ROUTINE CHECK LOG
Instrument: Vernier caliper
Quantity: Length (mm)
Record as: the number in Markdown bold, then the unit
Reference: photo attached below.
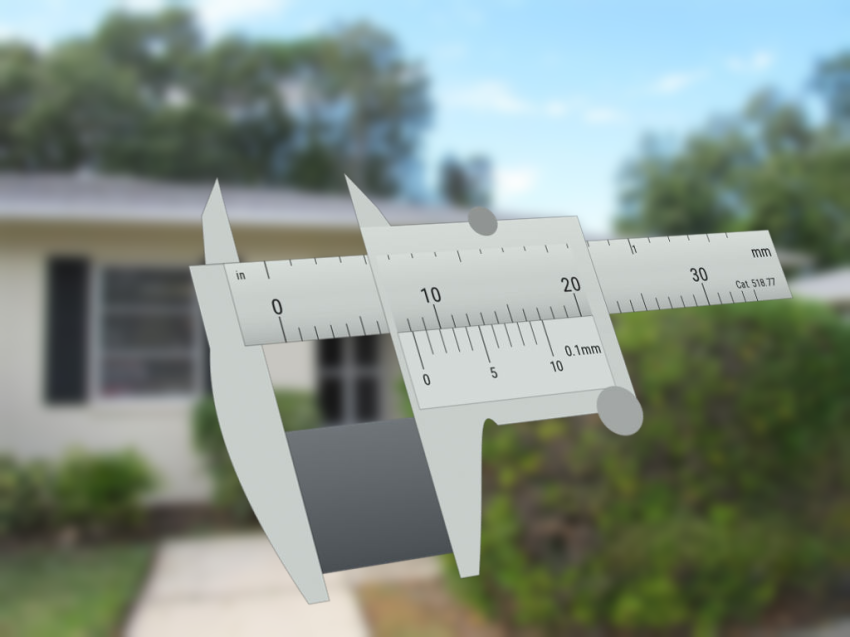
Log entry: **8.1** mm
